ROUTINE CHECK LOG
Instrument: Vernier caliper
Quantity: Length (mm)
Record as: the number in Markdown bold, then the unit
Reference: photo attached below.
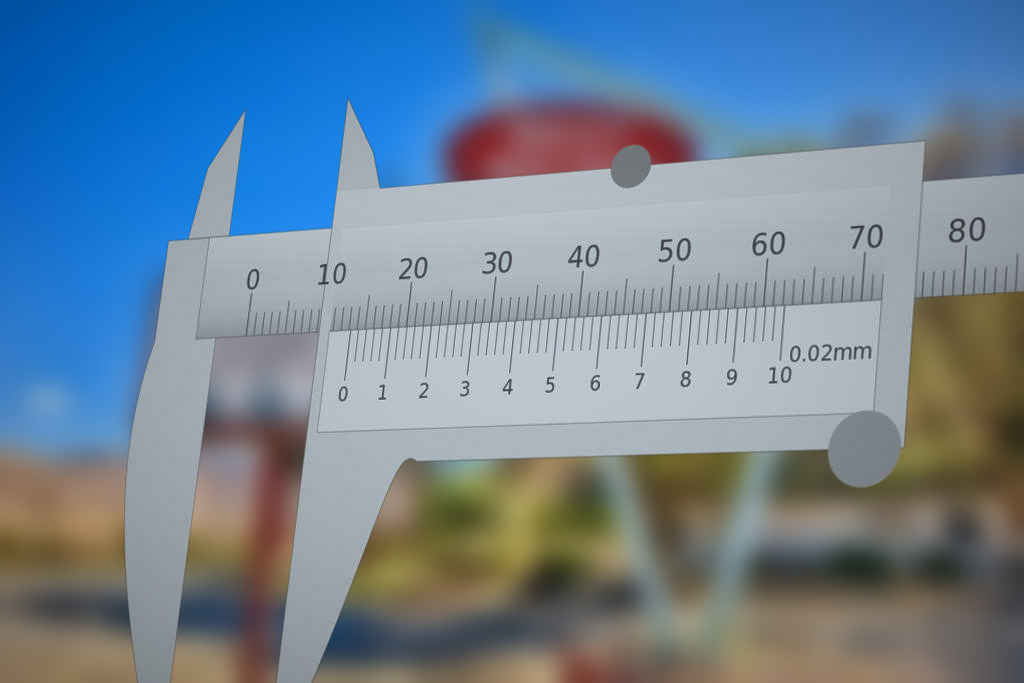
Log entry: **13.2** mm
